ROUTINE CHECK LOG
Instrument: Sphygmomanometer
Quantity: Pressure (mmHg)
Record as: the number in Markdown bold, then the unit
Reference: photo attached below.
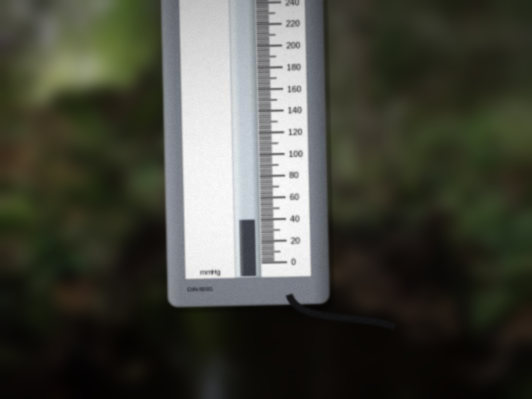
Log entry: **40** mmHg
